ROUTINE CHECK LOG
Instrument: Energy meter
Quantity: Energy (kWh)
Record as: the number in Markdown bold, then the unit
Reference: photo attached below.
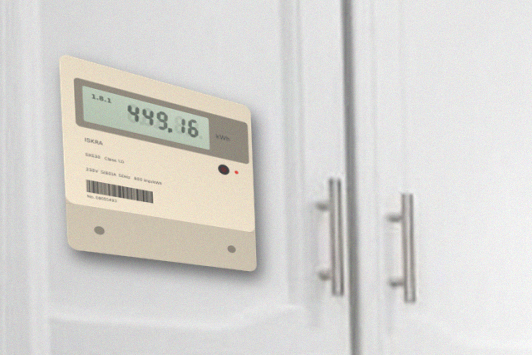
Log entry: **449.16** kWh
